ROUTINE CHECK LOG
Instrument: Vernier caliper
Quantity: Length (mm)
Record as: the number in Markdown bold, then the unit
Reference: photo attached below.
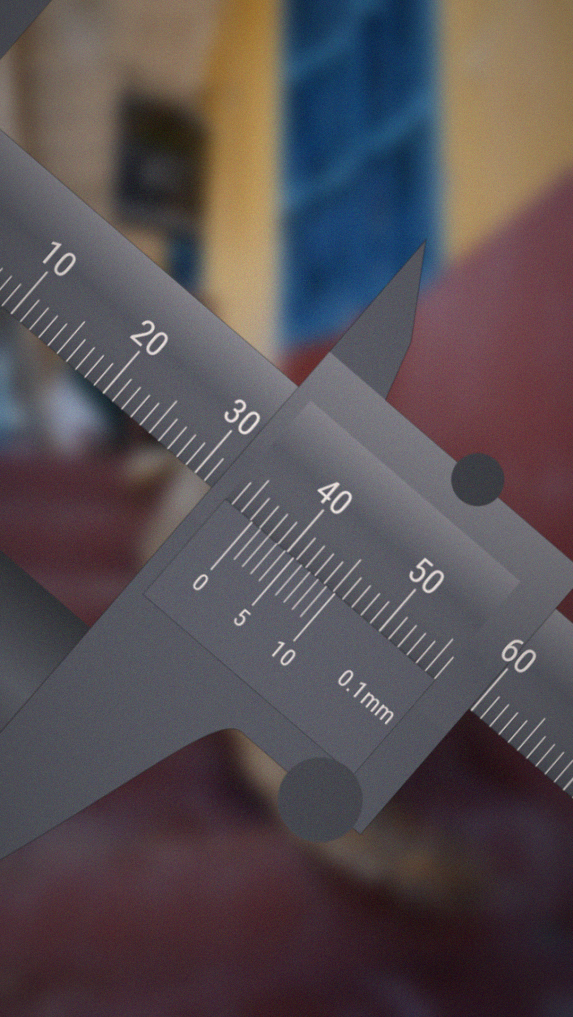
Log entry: **36.2** mm
